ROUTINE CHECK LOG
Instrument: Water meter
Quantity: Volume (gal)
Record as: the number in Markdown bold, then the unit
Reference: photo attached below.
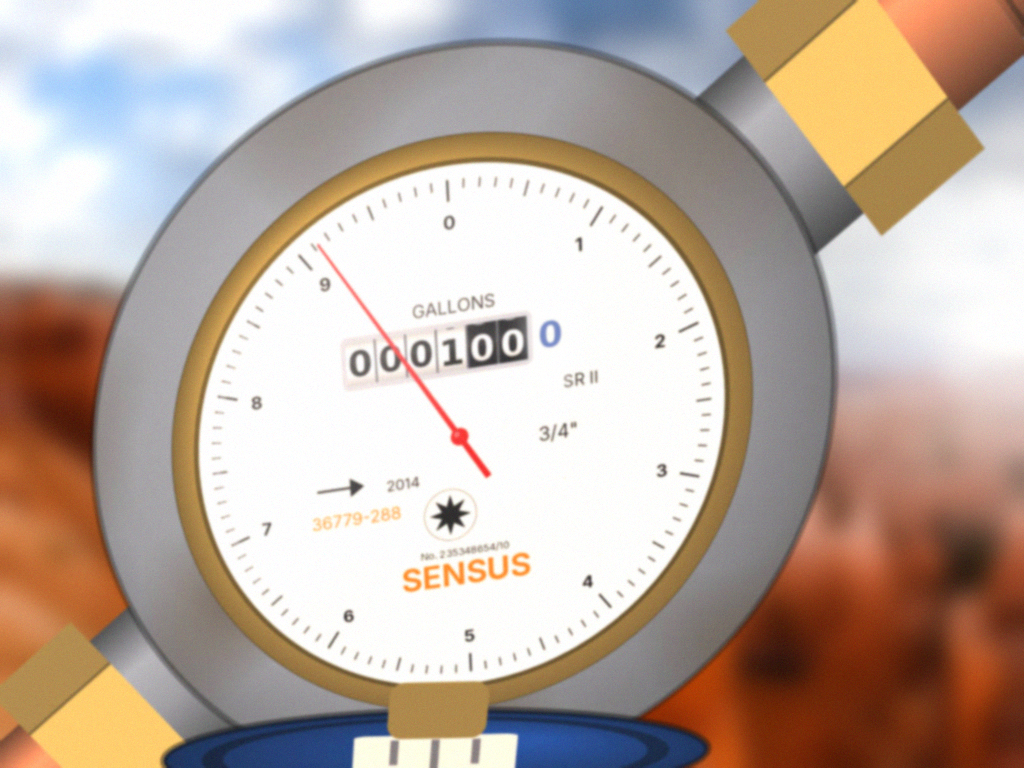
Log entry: **999.1** gal
